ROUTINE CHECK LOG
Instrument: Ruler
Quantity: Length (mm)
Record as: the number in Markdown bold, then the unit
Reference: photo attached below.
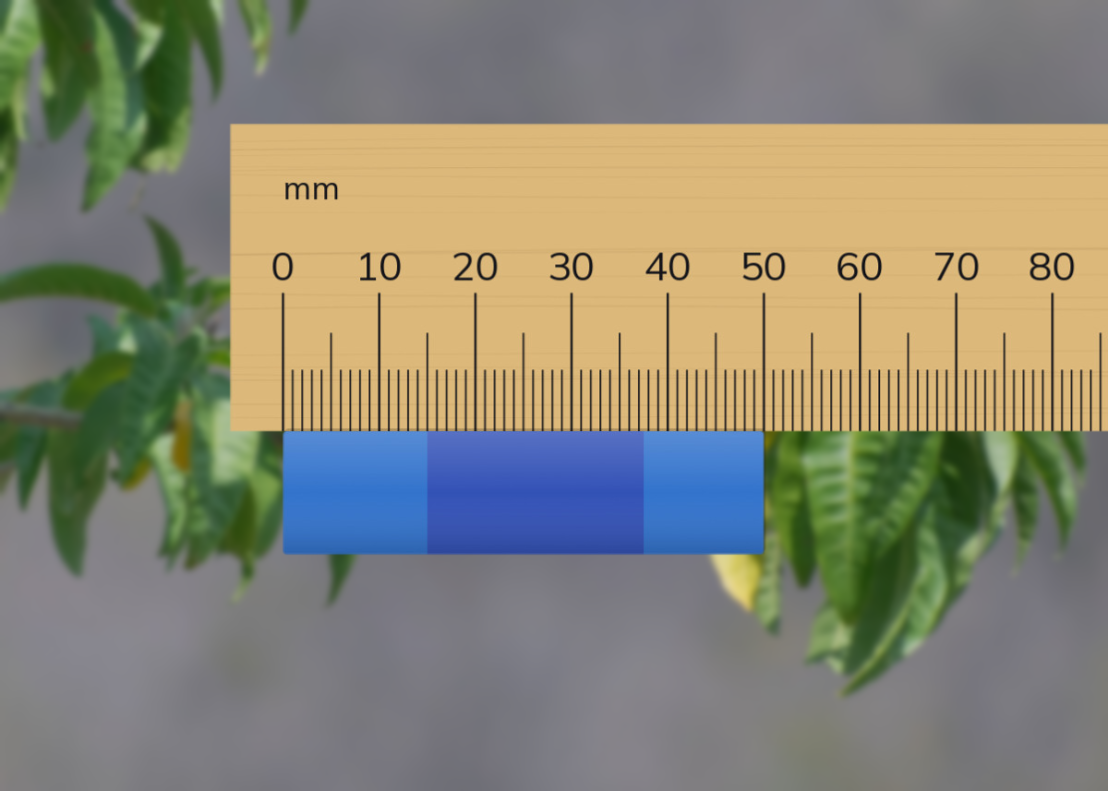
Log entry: **50** mm
